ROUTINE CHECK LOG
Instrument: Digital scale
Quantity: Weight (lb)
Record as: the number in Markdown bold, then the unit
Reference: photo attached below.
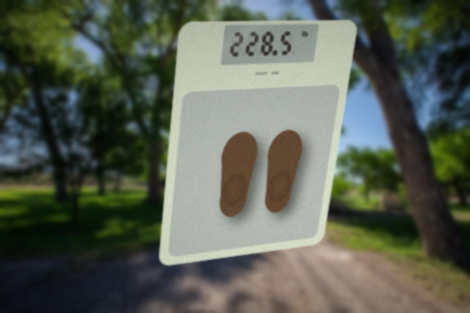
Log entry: **228.5** lb
